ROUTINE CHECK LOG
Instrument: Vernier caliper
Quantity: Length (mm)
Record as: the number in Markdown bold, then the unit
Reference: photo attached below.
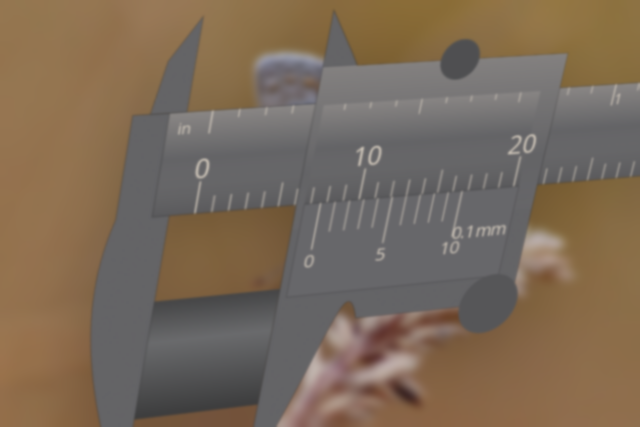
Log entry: **7.6** mm
